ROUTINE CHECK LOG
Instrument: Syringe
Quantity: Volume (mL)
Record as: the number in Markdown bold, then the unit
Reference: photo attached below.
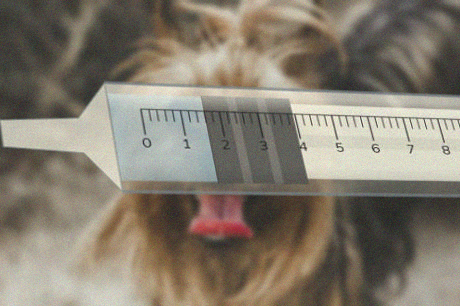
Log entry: **1.6** mL
